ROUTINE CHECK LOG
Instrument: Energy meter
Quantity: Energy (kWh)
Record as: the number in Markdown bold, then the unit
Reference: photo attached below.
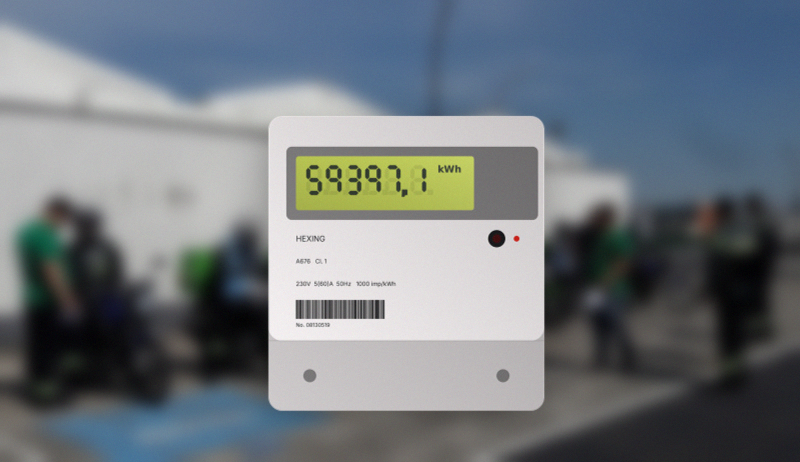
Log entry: **59397.1** kWh
